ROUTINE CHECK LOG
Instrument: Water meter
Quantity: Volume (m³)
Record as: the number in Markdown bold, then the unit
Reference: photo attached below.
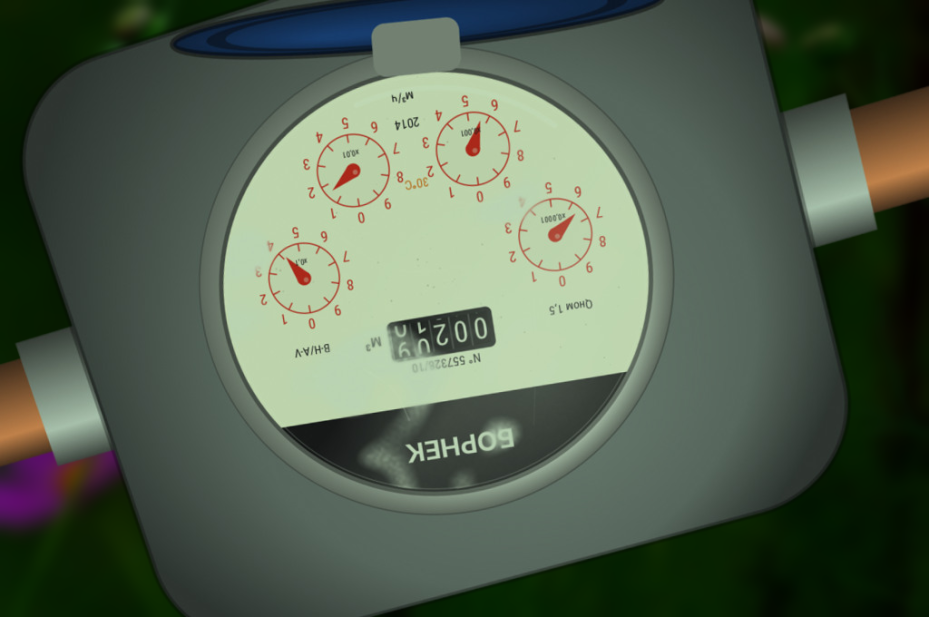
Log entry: **209.4156** m³
